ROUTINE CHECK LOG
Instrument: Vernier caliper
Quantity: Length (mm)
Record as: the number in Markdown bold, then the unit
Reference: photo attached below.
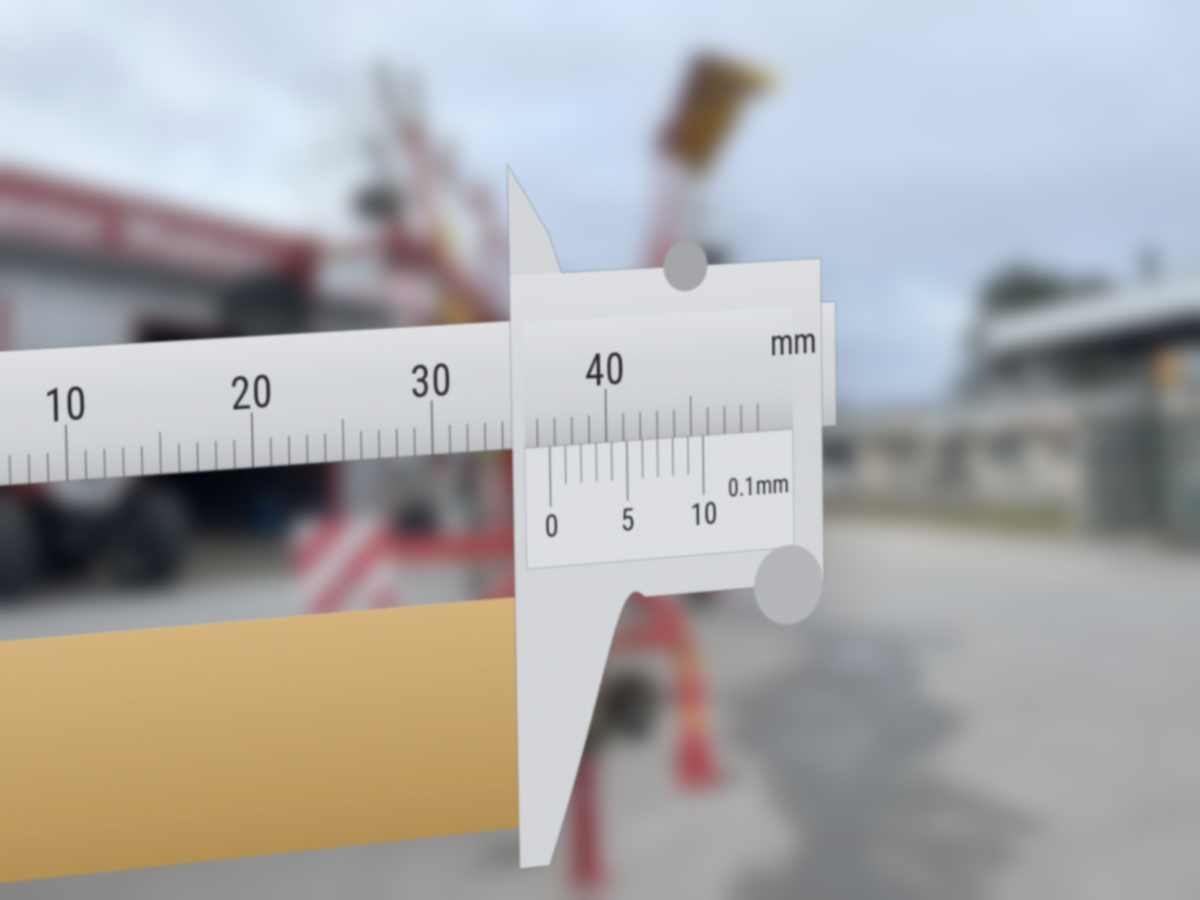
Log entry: **36.7** mm
